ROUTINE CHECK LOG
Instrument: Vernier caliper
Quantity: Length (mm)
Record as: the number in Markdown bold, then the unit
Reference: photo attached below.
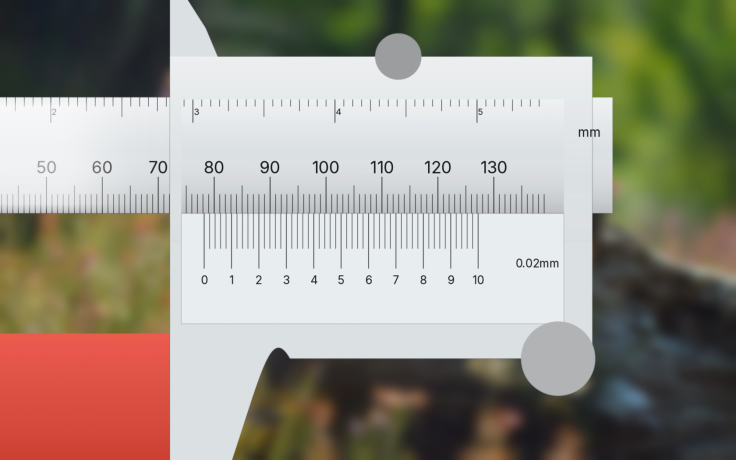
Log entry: **78.2** mm
